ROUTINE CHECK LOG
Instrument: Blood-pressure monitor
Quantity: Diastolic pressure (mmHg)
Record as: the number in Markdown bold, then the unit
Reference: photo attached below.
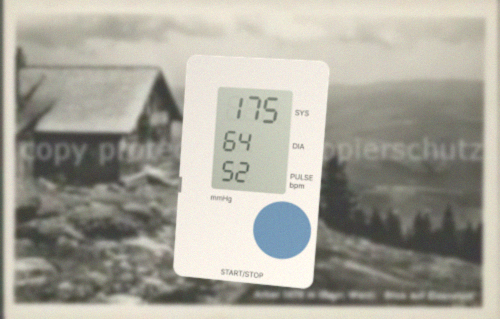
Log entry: **64** mmHg
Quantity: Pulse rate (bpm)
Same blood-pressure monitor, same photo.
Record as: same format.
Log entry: **52** bpm
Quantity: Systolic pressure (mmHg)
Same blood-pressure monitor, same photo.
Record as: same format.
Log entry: **175** mmHg
